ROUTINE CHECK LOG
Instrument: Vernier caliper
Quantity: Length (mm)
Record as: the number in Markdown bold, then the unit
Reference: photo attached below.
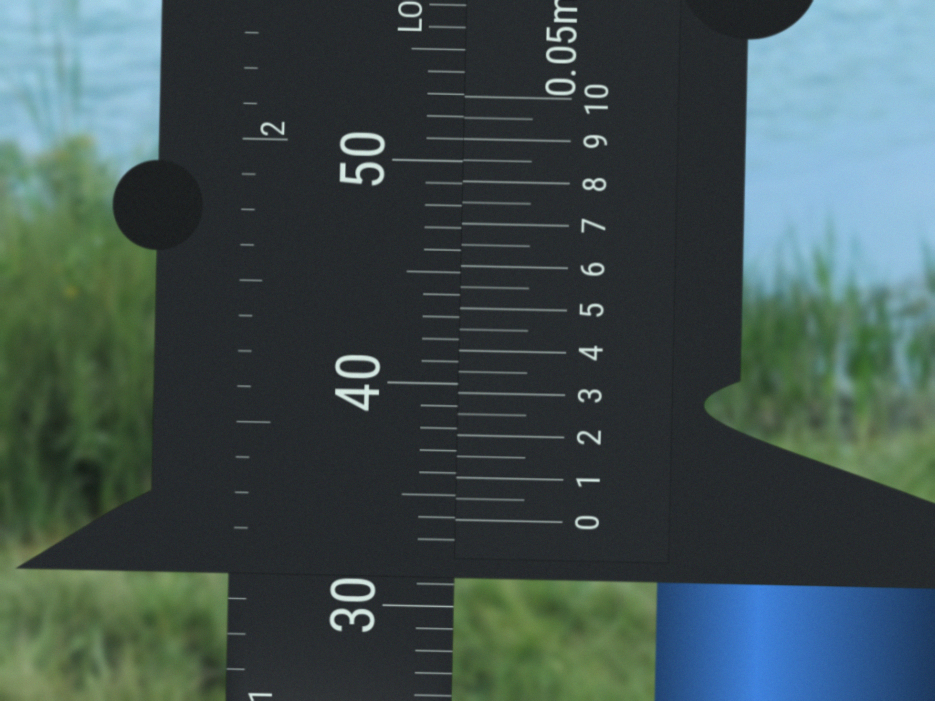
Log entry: **33.9** mm
